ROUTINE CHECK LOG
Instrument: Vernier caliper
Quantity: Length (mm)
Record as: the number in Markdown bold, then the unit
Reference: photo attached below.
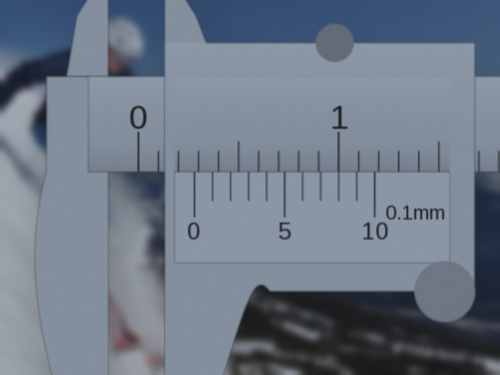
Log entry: **2.8** mm
